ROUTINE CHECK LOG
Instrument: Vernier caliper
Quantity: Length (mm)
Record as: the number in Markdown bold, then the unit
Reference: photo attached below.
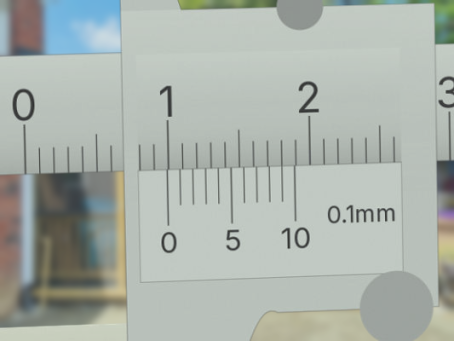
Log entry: **9.9** mm
